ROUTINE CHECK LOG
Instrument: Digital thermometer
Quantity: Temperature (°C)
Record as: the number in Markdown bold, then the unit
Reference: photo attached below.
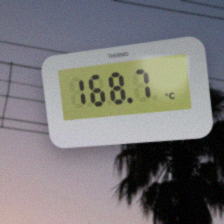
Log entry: **168.7** °C
